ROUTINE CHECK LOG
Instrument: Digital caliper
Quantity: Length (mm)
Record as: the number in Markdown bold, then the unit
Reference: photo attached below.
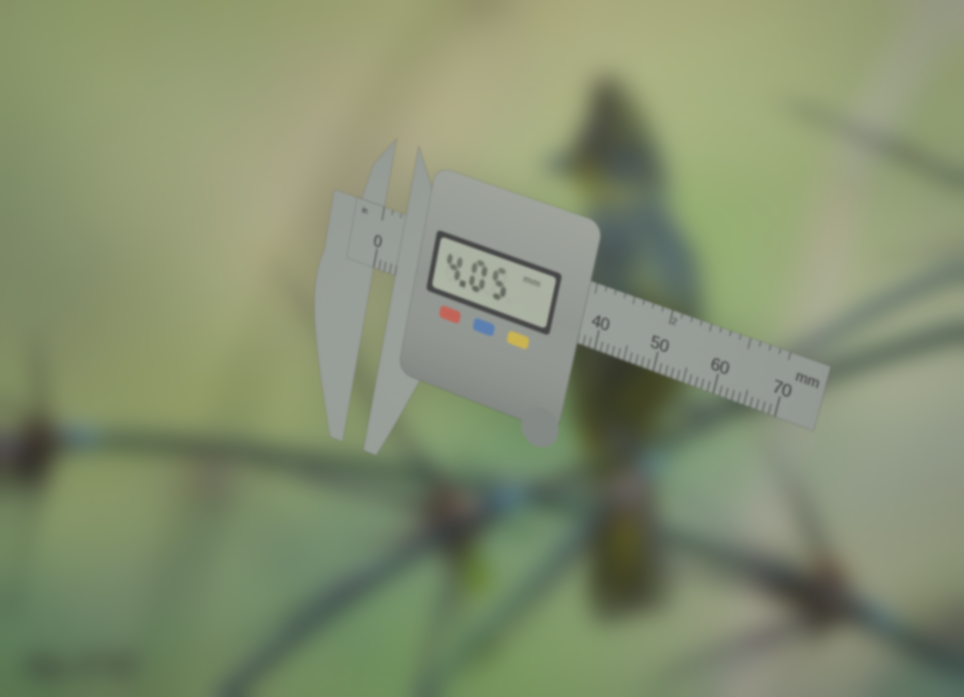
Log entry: **4.05** mm
